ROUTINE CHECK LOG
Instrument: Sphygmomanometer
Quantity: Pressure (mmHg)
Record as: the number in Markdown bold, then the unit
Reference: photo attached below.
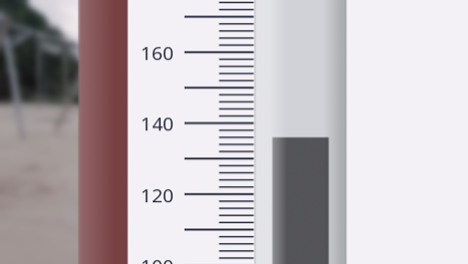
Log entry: **136** mmHg
